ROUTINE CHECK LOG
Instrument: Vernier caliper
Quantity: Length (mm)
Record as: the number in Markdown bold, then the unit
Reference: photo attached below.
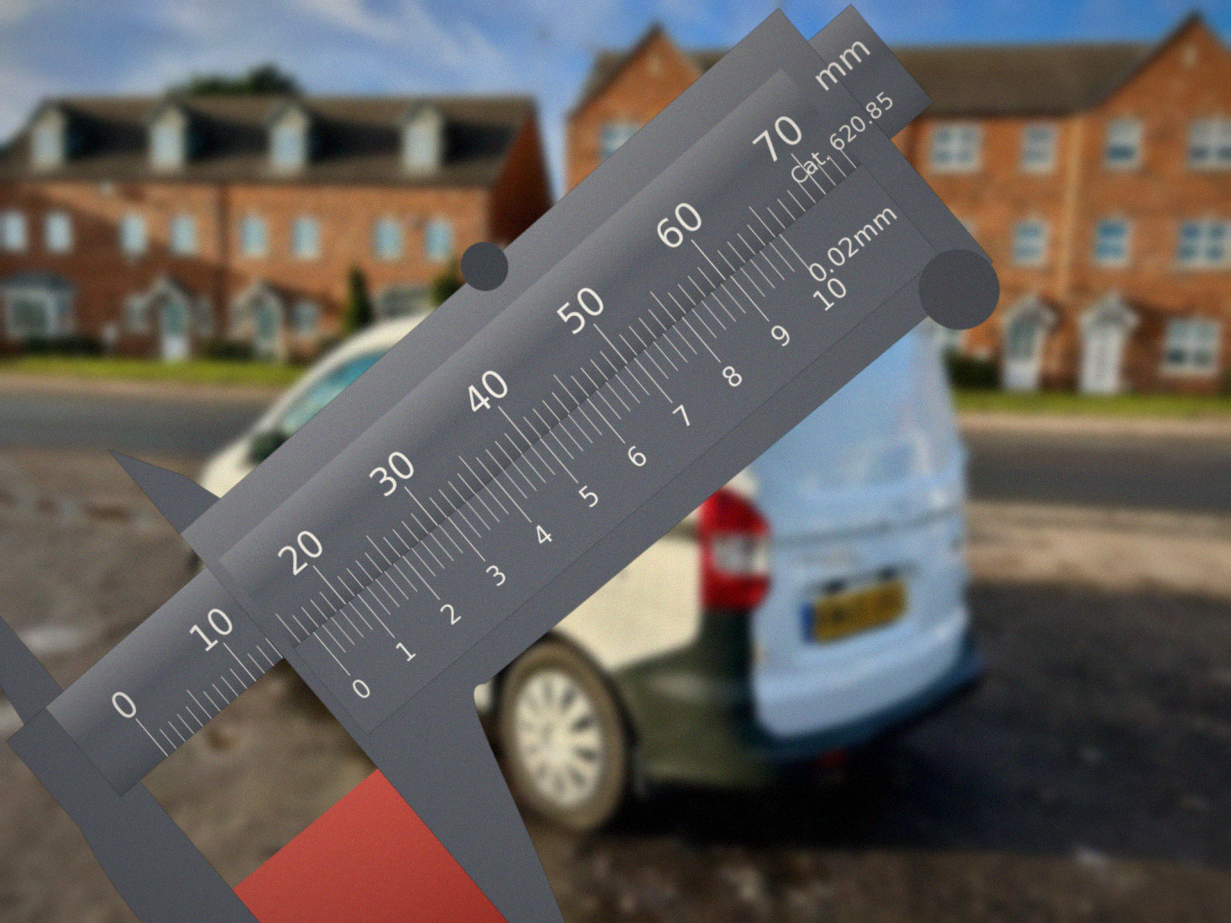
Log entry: **16.4** mm
